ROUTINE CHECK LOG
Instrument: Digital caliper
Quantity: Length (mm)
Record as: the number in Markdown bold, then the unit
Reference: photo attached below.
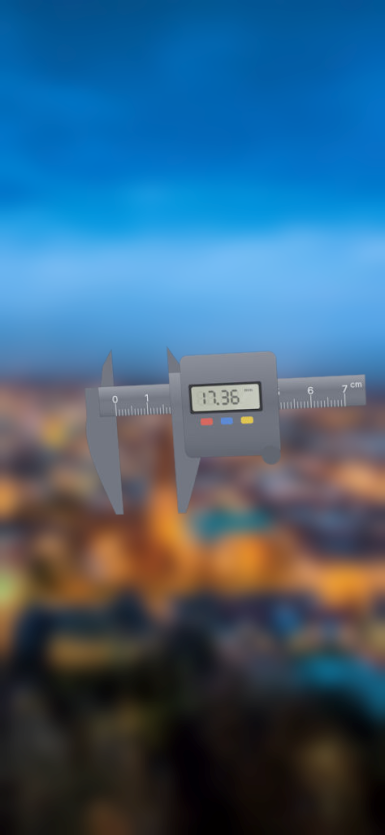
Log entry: **17.36** mm
